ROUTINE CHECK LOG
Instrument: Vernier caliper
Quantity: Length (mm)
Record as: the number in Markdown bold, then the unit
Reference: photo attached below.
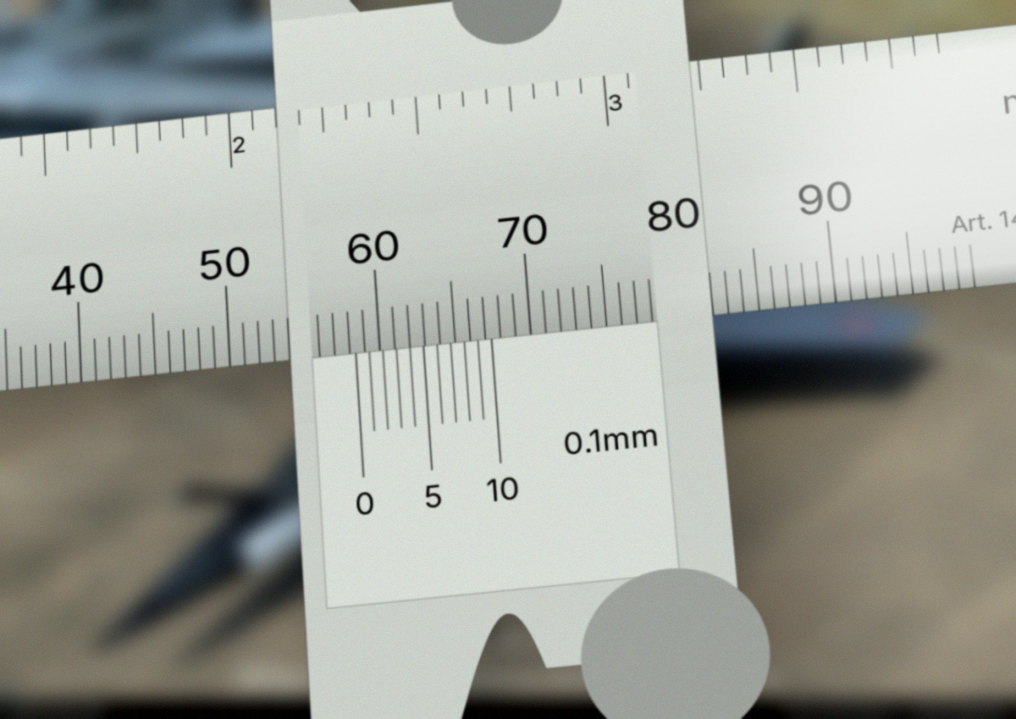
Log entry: **58.4** mm
